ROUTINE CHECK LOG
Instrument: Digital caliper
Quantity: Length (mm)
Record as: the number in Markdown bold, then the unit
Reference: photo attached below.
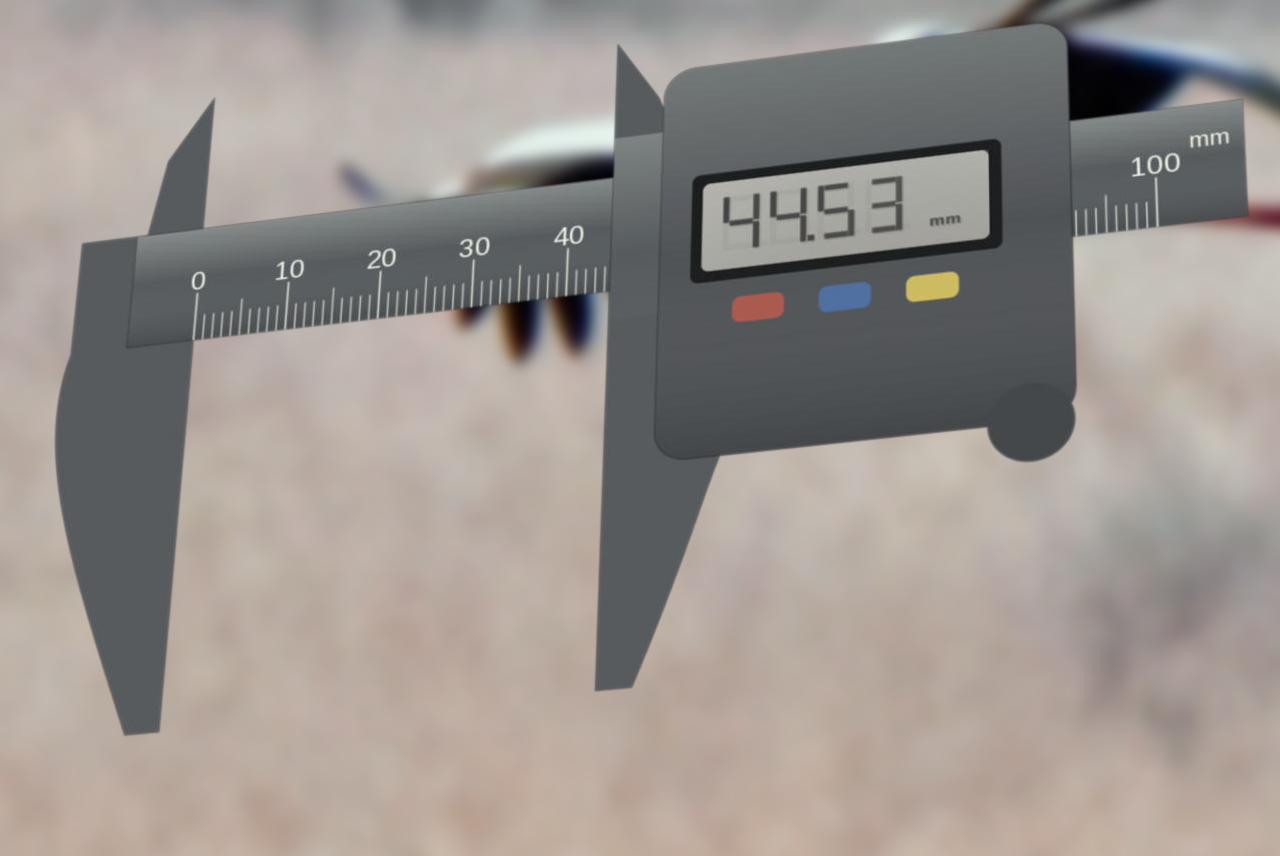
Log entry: **44.53** mm
